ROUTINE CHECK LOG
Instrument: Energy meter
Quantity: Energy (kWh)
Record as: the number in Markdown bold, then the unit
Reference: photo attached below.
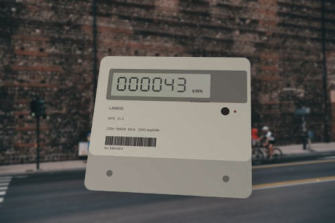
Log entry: **43** kWh
